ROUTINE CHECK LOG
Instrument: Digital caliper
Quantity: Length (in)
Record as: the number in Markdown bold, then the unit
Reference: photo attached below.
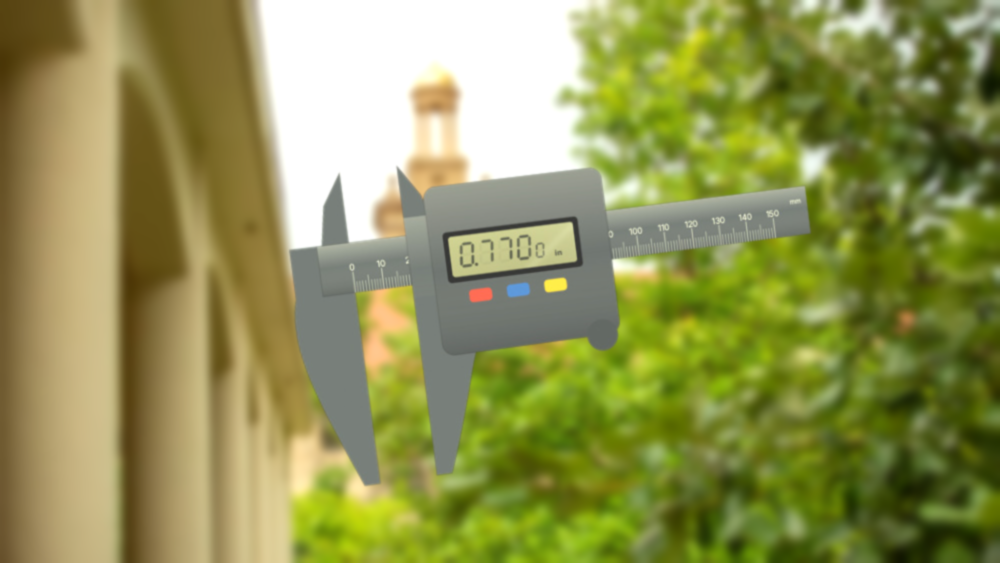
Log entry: **0.7700** in
